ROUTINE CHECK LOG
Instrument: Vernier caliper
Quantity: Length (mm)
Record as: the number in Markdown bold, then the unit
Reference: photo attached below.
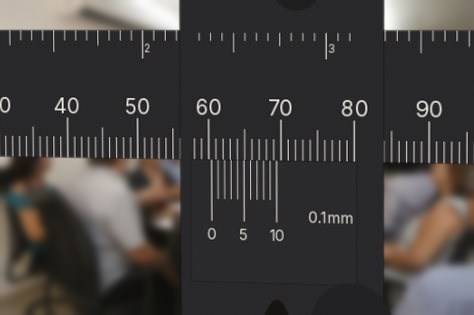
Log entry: **60.4** mm
